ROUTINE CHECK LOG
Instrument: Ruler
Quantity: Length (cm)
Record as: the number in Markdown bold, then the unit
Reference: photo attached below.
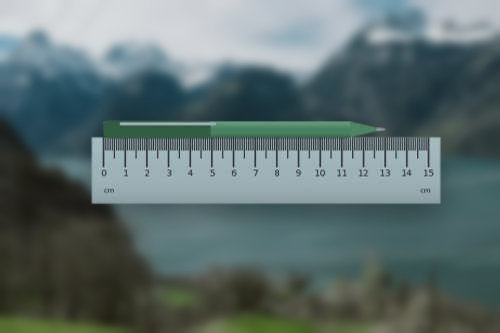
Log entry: **13** cm
